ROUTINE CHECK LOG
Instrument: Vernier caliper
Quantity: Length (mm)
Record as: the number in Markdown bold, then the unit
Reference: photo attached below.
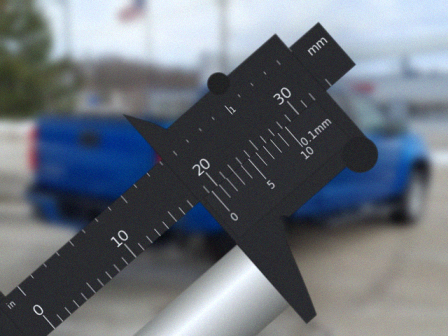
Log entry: **19.3** mm
